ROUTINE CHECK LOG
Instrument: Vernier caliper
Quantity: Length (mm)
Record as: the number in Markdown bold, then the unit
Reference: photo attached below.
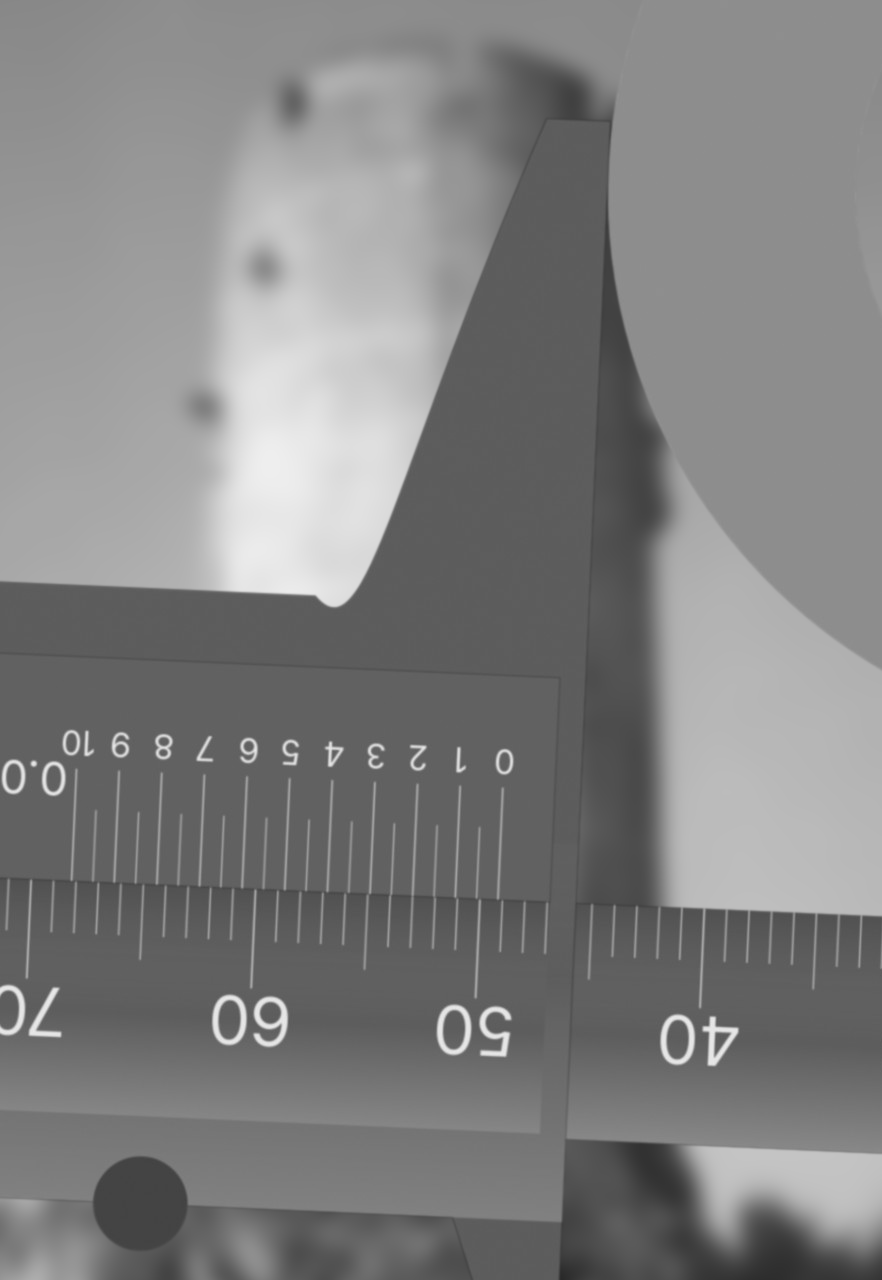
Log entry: **49.2** mm
